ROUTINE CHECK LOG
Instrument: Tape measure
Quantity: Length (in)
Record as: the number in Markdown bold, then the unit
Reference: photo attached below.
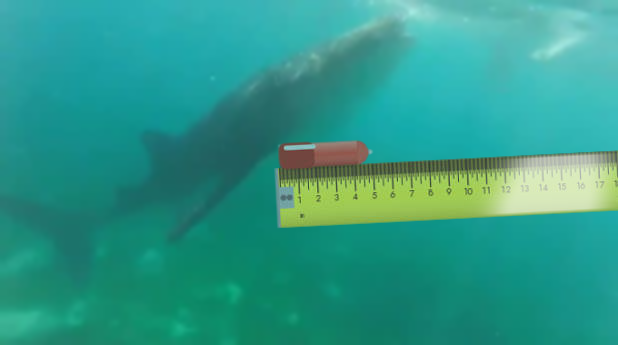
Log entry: **5** in
